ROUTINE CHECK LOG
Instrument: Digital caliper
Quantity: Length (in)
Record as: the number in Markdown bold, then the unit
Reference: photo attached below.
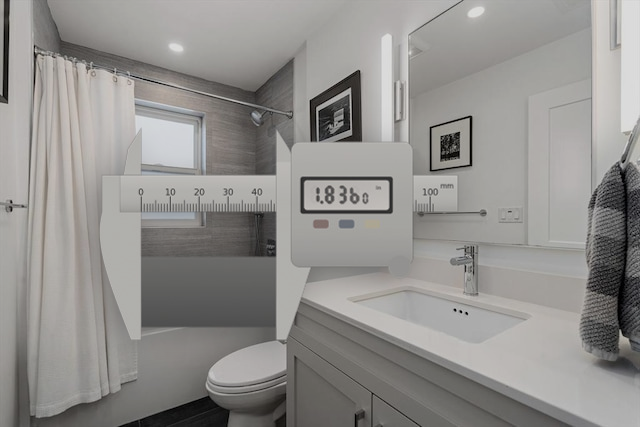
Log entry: **1.8360** in
